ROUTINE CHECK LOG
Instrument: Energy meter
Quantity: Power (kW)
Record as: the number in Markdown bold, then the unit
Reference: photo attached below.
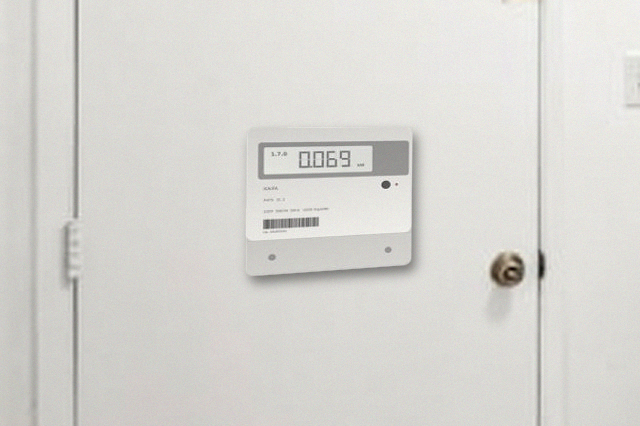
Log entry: **0.069** kW
